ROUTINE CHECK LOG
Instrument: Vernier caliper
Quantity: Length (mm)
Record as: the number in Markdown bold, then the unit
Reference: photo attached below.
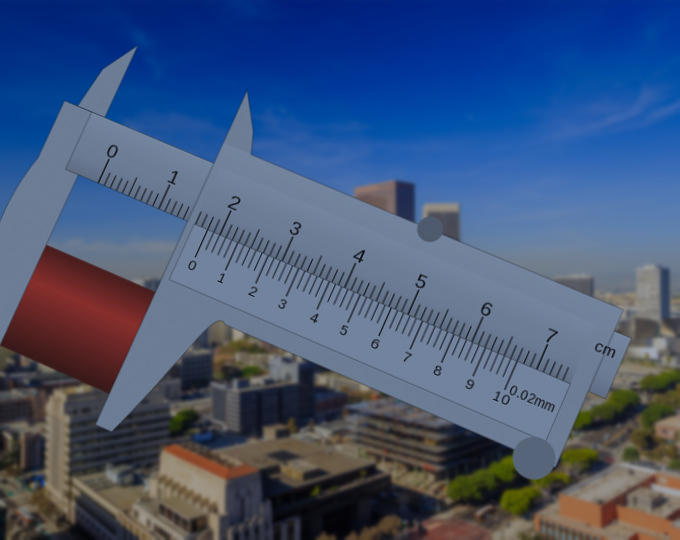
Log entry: **18.0** mm
